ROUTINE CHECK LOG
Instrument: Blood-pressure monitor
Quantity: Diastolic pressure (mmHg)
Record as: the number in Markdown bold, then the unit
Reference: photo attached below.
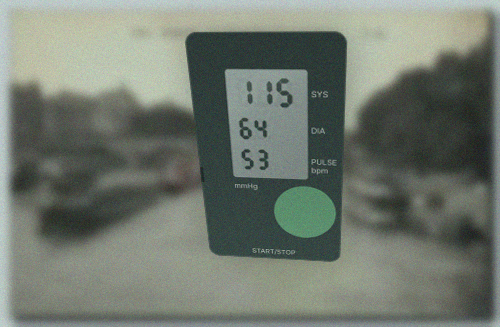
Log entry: **64** mmHg
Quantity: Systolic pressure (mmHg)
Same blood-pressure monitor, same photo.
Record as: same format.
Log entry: **115** mmHg
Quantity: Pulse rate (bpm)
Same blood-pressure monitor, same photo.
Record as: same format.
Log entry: **53** bpm
